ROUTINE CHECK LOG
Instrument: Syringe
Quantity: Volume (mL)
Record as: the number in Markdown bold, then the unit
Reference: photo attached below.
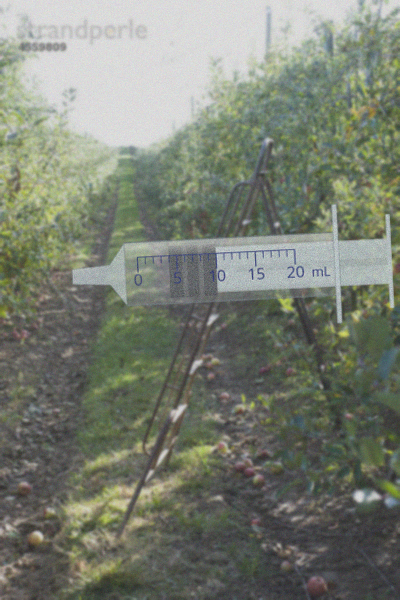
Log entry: **4** mL
